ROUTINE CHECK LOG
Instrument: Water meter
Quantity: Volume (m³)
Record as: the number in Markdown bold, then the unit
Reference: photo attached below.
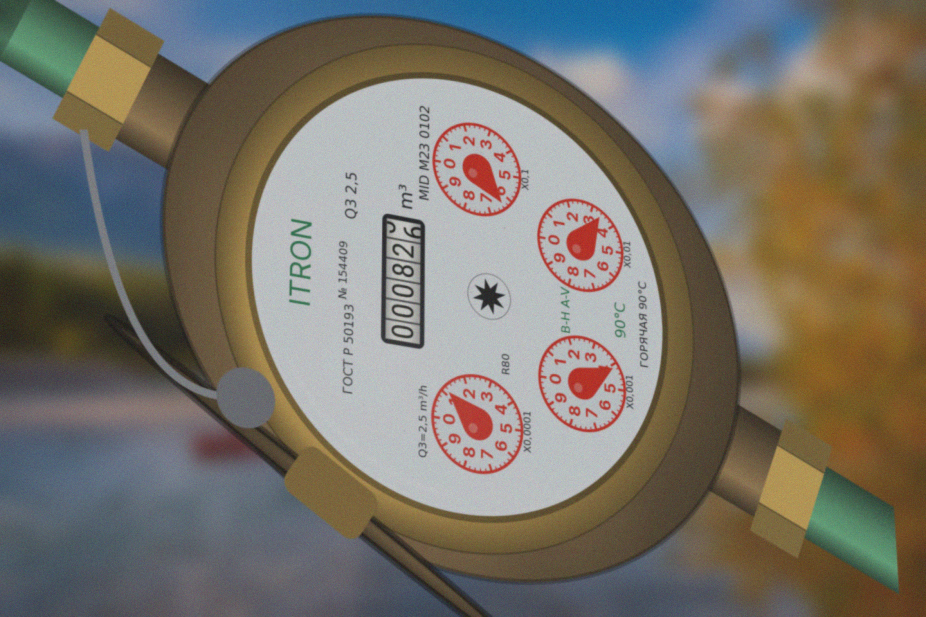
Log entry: **825.6341** m³
